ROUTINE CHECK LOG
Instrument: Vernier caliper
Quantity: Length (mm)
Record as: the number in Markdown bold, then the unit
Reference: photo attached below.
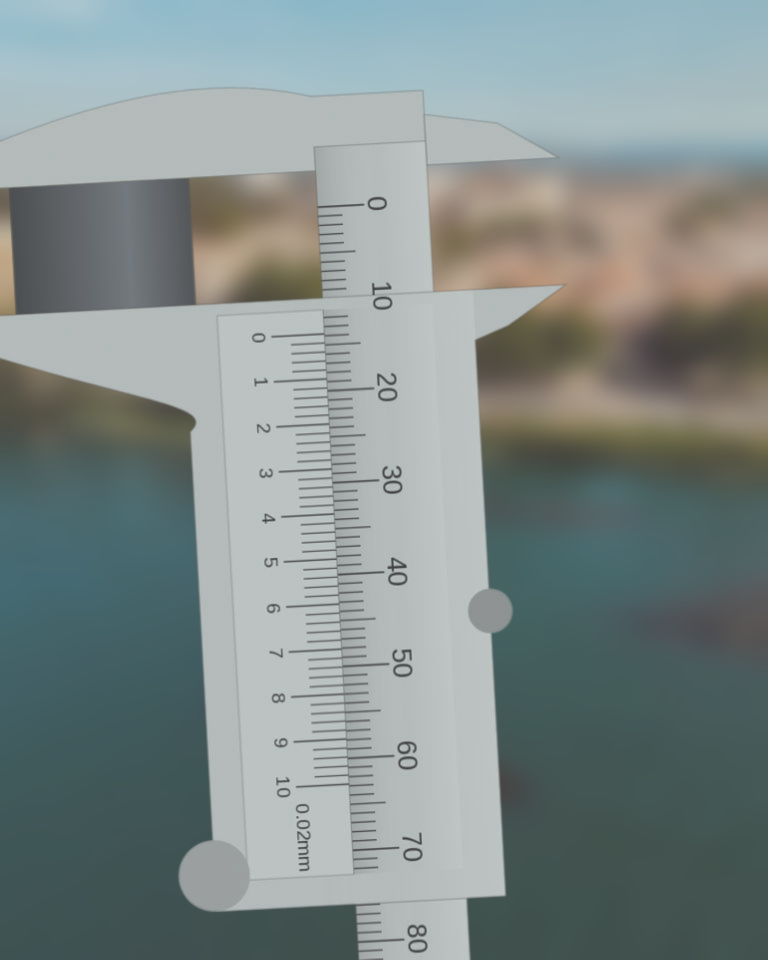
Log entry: **13.8** mm
